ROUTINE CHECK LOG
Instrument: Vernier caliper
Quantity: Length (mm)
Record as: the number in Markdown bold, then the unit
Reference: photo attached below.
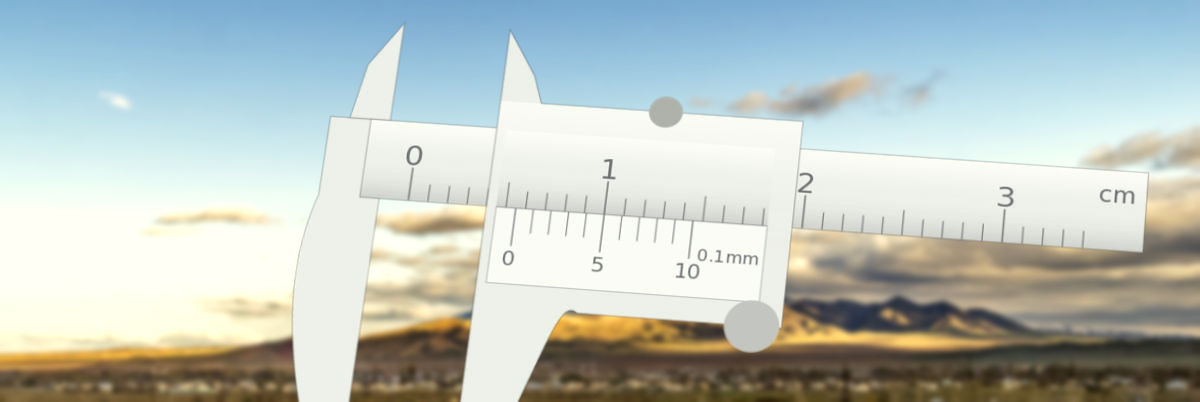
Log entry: **5.5** mm
